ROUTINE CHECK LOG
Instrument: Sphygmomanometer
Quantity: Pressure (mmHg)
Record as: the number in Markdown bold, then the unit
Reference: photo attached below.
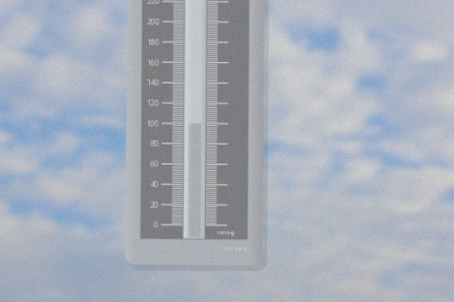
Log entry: **100** mmHg
